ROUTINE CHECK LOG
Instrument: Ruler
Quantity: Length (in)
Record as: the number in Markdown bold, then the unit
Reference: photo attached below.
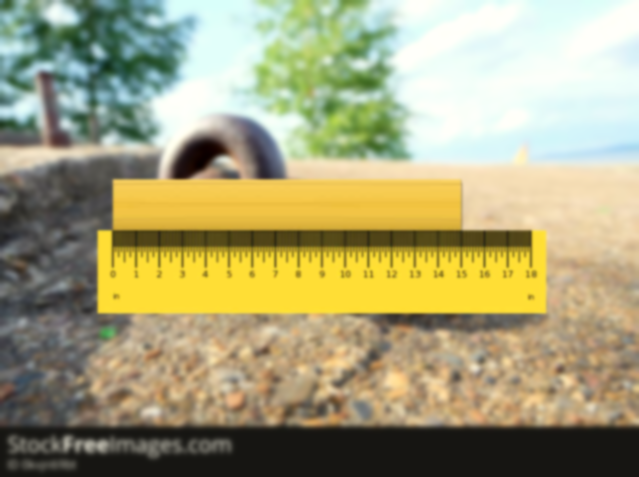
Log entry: **15** in
